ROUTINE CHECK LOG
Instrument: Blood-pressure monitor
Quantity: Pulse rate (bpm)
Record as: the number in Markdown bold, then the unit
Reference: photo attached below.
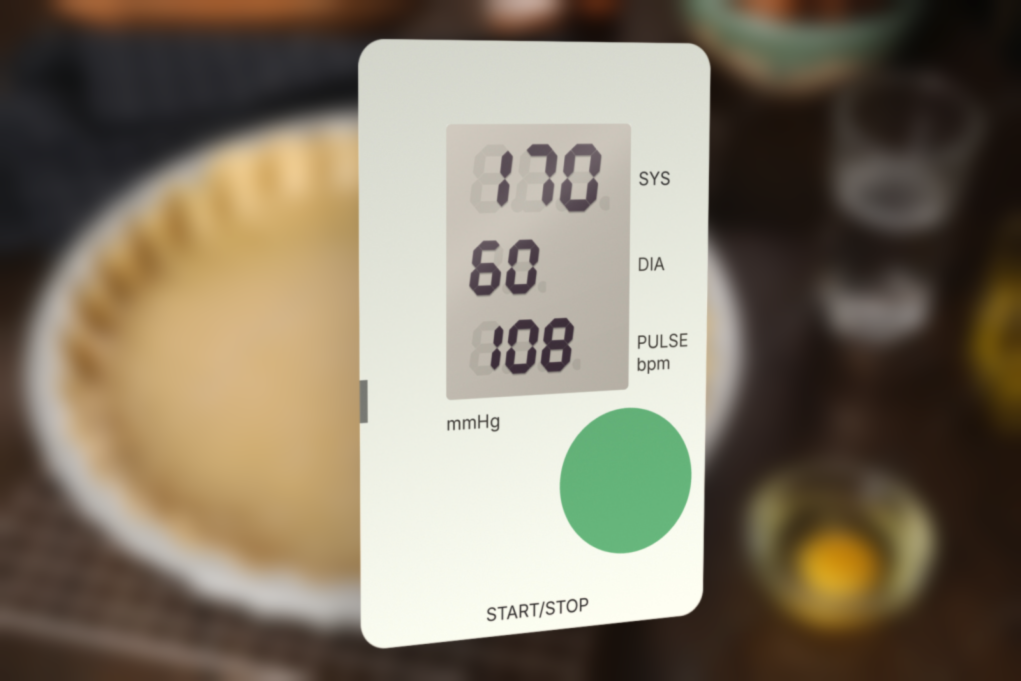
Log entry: **108** bpm
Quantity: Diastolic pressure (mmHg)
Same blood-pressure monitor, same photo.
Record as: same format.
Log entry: **60** mmHg
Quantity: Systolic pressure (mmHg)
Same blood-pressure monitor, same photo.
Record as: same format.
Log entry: **170** mmHg
